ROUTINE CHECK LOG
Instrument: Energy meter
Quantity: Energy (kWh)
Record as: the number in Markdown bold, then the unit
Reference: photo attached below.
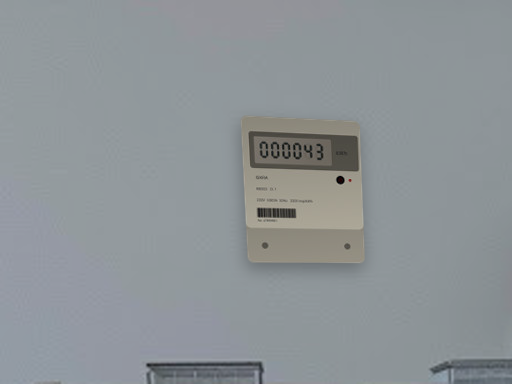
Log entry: **43** kWh
